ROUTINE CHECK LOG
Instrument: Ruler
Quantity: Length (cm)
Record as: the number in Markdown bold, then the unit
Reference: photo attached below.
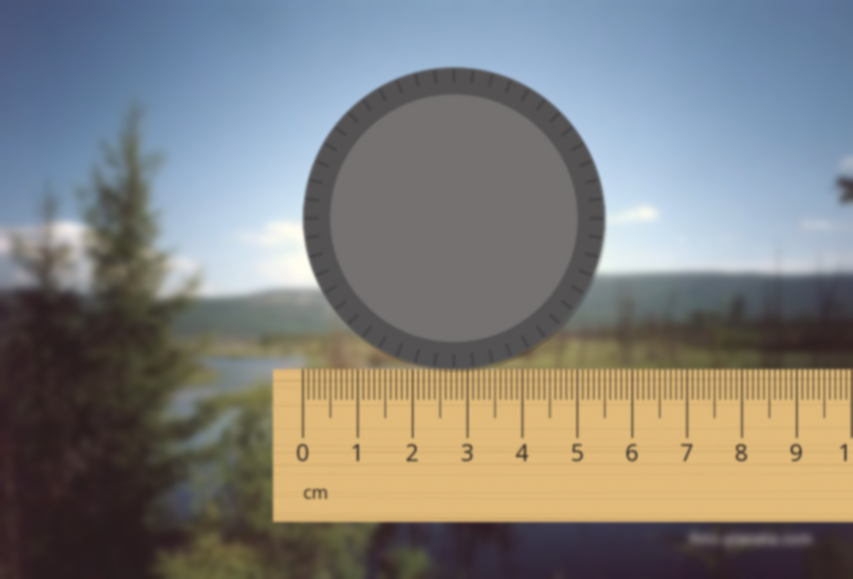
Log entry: **5.5** cm
